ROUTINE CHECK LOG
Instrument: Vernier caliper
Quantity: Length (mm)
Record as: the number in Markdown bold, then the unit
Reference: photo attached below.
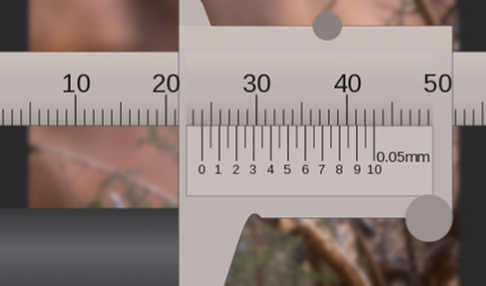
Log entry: **24.0** mm
